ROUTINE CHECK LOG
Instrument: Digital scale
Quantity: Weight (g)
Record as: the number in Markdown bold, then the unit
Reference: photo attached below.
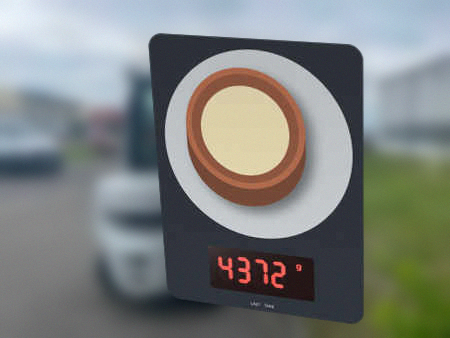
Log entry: **4372** g
